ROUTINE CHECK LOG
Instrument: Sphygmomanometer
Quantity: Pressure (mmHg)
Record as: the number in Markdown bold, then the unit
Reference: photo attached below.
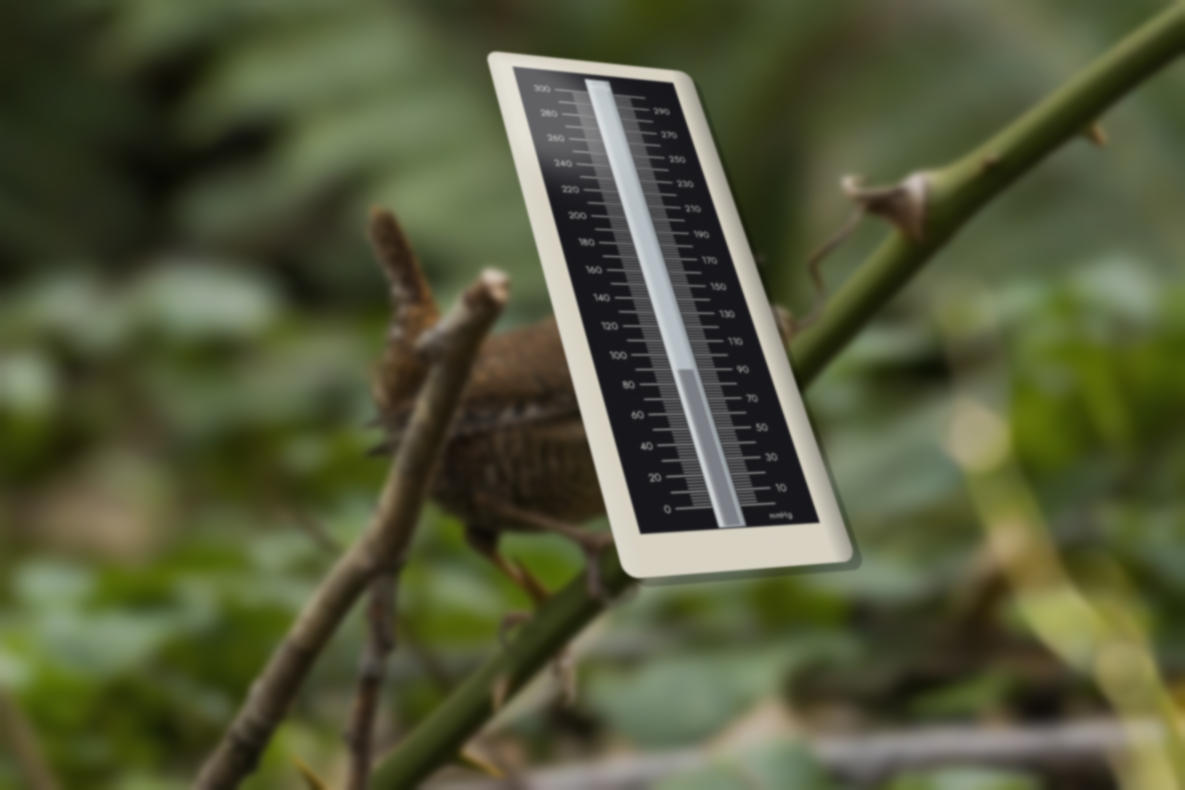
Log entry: **90** mmHg
